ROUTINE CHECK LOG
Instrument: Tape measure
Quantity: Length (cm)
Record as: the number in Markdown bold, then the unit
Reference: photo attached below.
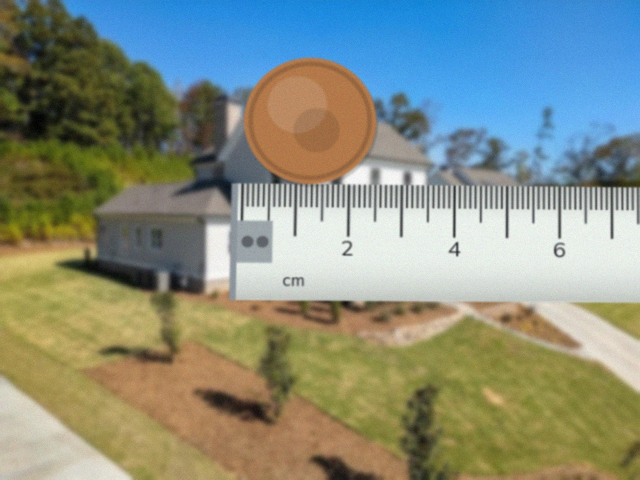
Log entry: **2.5** cm
